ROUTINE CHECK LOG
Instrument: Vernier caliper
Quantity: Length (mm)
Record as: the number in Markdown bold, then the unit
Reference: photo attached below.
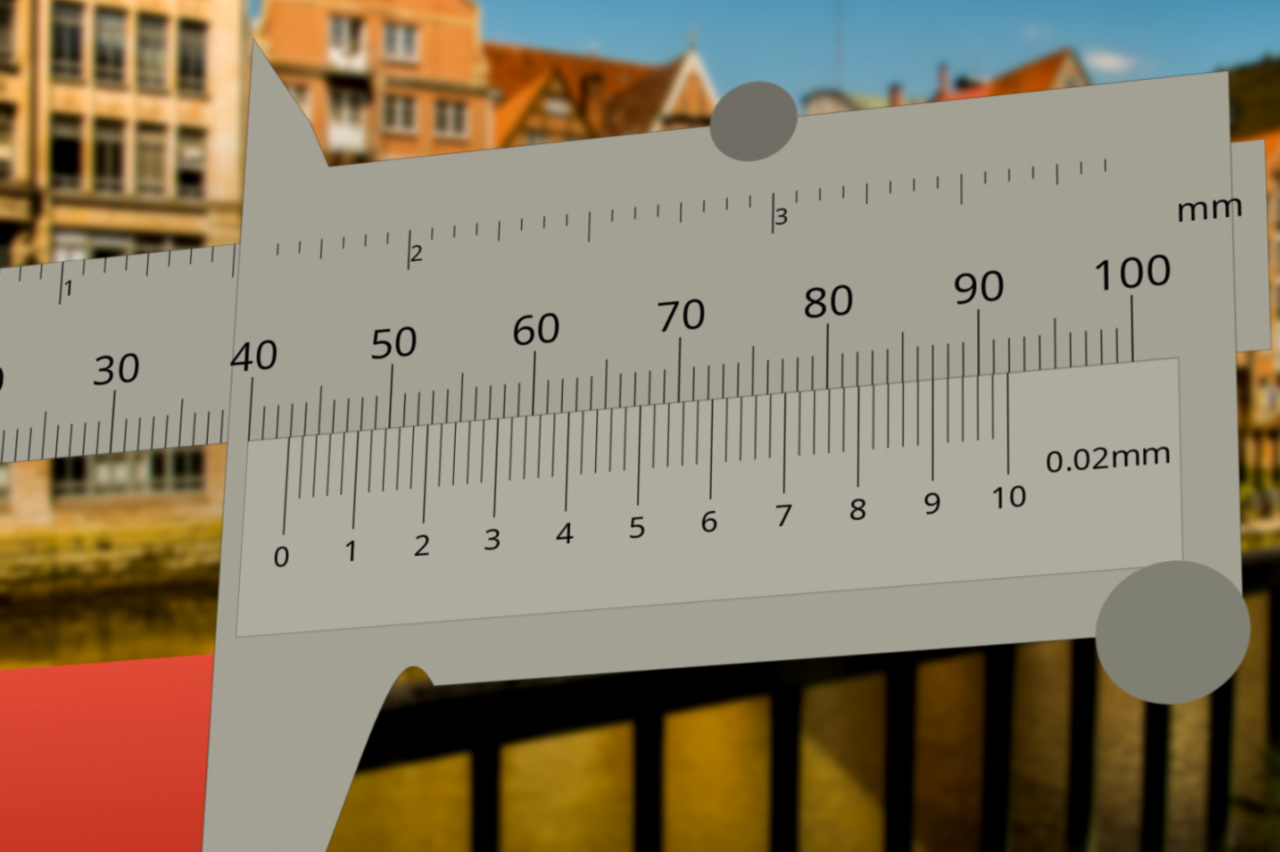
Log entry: **42.9** mm
